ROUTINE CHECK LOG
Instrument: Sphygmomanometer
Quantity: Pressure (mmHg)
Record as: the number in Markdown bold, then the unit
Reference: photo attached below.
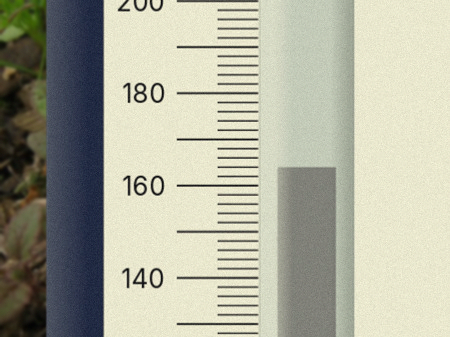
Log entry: **164** mmHg
